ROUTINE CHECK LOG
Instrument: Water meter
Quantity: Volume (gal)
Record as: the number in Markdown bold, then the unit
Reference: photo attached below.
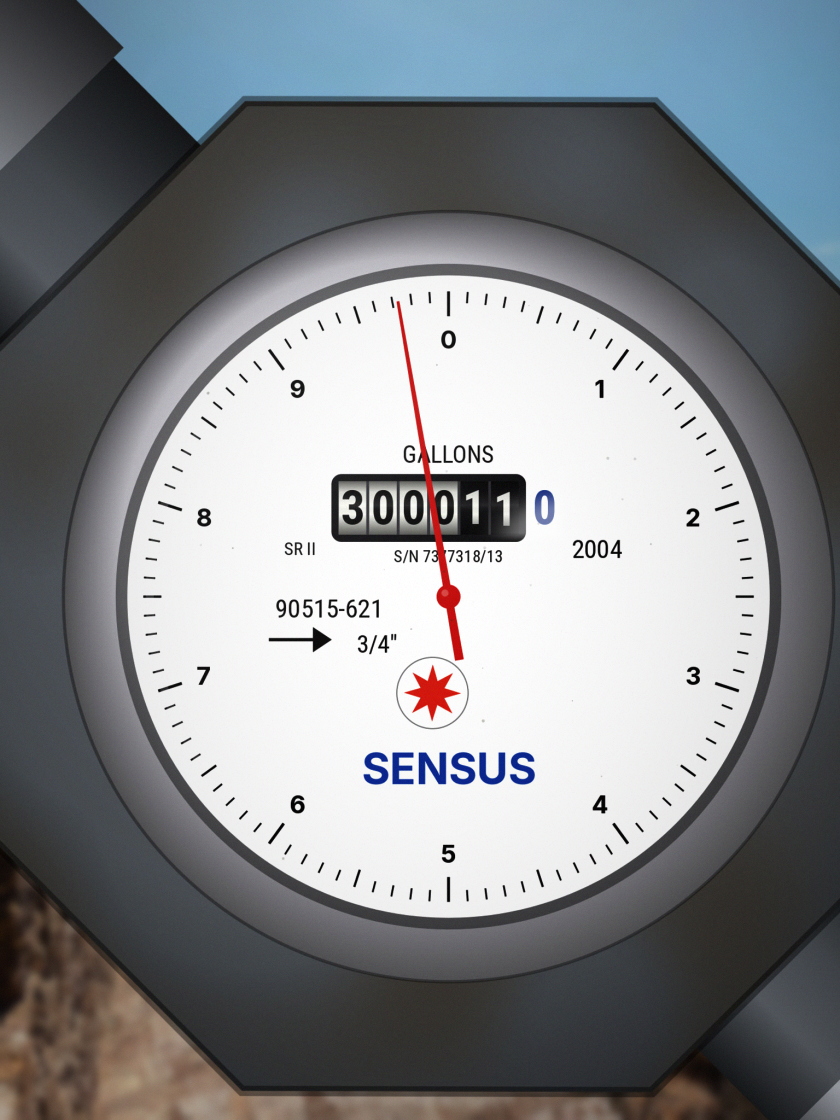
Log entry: **3000109.7** gal
